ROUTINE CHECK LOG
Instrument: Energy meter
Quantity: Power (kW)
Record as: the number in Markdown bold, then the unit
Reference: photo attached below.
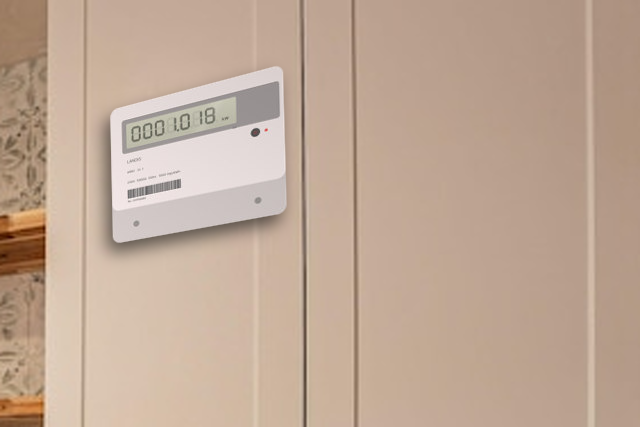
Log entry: **1.018** kW
